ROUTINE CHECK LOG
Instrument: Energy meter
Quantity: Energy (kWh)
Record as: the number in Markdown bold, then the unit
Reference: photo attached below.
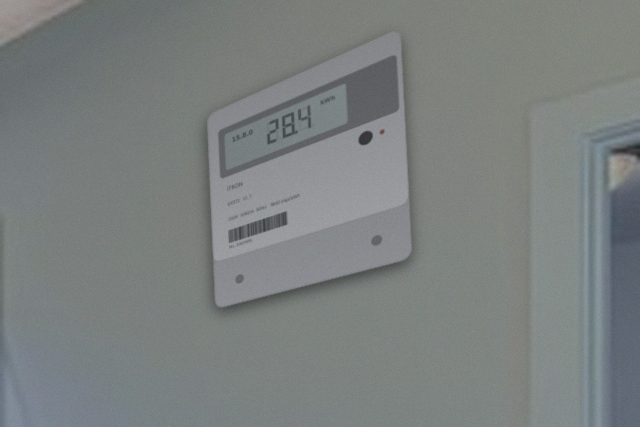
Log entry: **28.4** kWh
